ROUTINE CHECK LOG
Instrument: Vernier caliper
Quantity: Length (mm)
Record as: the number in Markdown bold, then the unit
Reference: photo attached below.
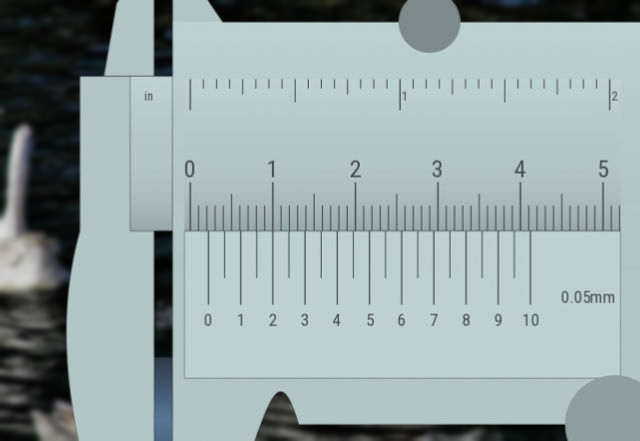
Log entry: **2.2** mm
